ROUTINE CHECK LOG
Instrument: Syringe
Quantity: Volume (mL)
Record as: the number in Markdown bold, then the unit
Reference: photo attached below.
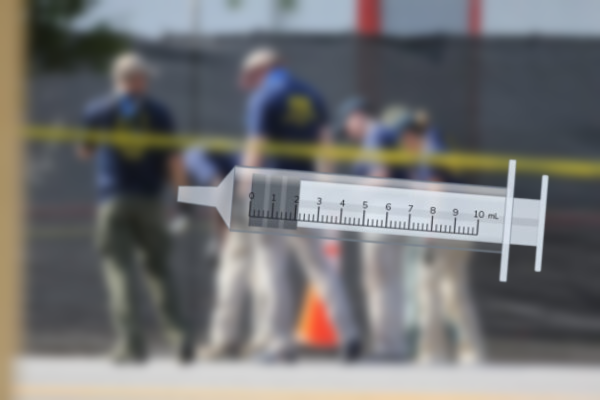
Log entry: **0** mL
